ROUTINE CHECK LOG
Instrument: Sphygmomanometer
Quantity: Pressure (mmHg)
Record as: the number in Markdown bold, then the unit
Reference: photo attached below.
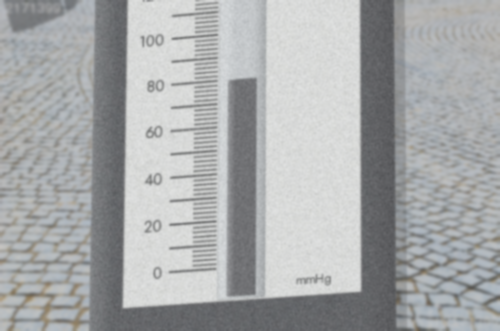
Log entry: **80** mmHg
